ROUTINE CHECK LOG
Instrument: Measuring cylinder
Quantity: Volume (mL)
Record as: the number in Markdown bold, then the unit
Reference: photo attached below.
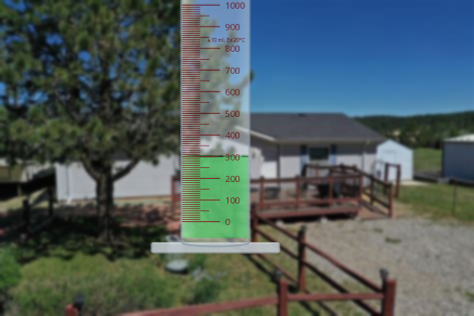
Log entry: **300** mL
